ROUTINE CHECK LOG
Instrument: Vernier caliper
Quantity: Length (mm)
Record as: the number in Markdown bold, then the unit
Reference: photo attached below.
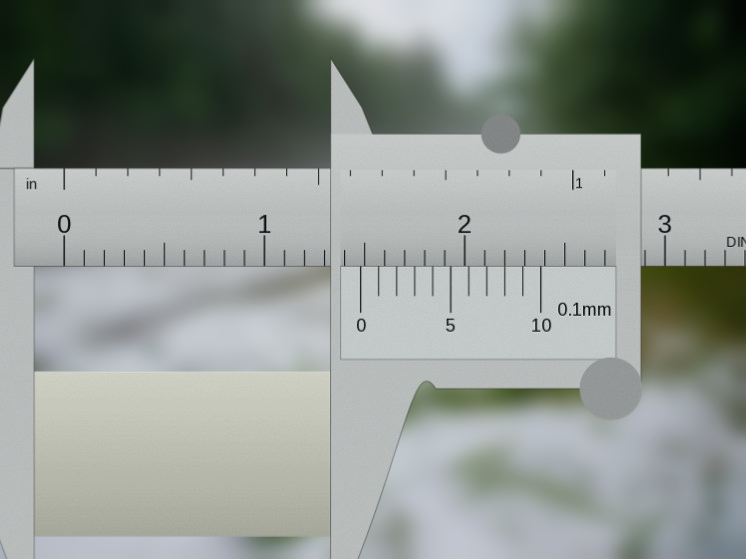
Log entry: **14.8** mm
